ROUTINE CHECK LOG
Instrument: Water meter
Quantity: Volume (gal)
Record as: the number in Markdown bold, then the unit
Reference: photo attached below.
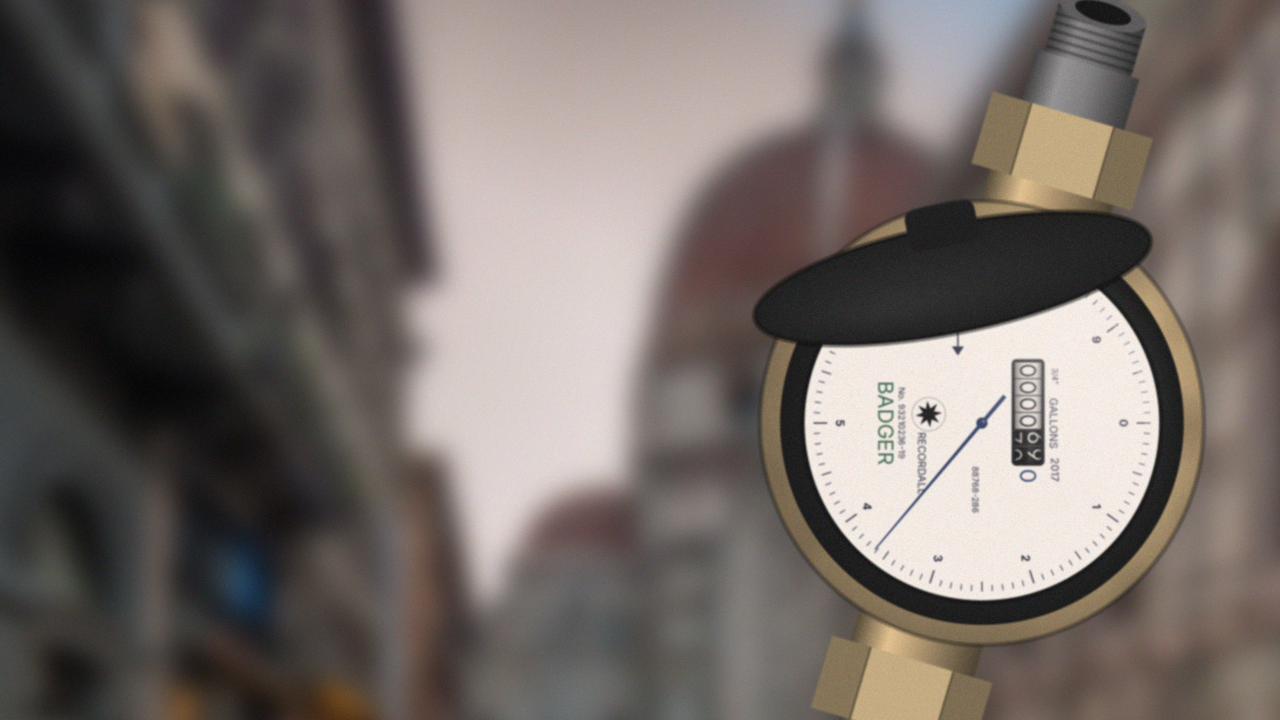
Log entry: **693.6** gal
